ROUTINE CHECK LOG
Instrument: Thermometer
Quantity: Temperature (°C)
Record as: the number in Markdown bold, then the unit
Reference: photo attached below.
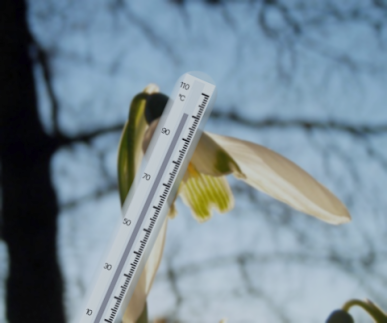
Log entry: **100** °C
